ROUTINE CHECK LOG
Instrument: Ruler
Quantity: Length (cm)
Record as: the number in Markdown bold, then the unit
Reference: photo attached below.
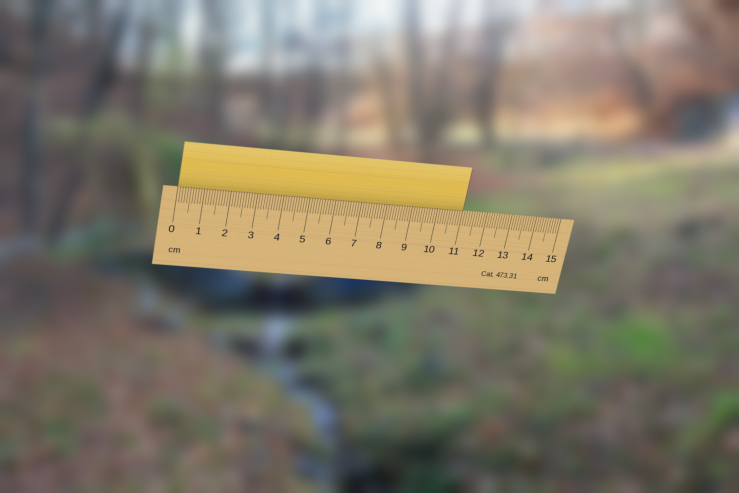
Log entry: **11** cm
